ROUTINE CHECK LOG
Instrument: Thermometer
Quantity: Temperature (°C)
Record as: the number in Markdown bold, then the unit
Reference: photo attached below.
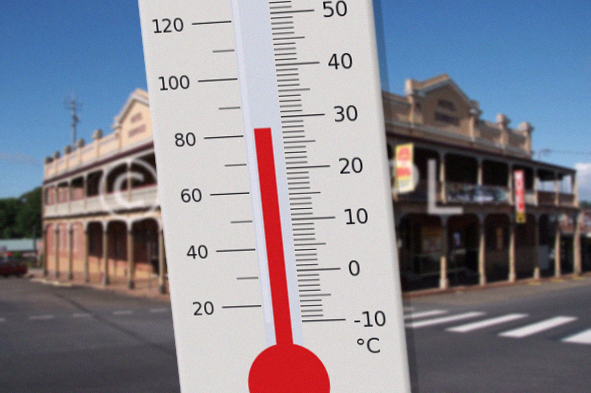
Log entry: **28** °C
